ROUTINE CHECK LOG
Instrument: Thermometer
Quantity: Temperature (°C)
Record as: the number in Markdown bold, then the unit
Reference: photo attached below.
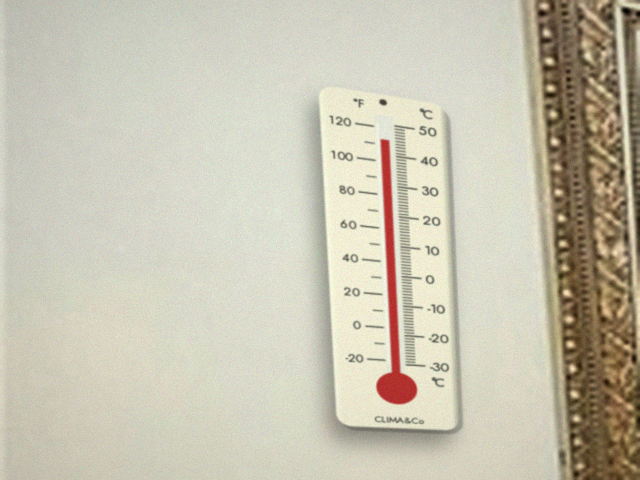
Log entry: **45** °C
